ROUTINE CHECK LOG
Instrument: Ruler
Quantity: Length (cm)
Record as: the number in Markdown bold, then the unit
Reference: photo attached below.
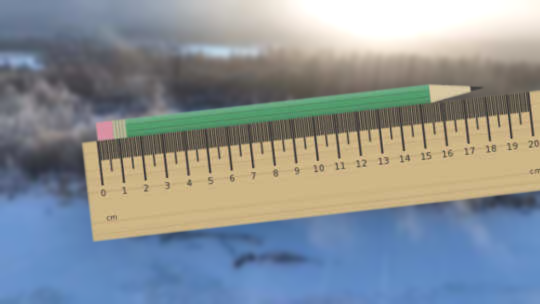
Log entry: **18** cm
